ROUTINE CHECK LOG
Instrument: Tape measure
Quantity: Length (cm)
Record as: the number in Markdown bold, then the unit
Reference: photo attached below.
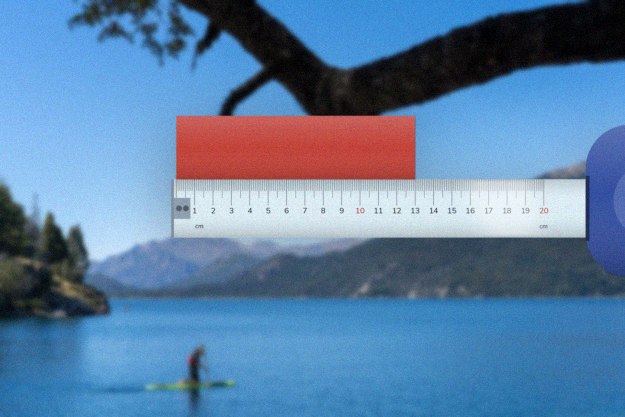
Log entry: **13** cm
